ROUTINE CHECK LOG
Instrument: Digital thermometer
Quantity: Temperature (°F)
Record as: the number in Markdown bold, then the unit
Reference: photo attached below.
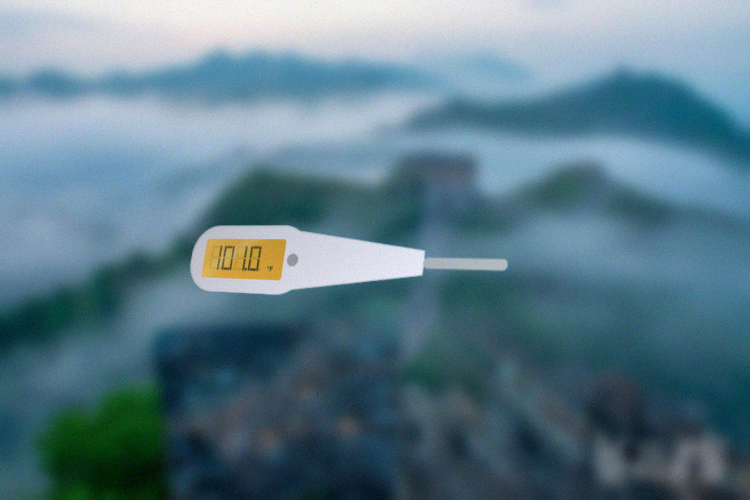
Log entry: **101.0** °F
